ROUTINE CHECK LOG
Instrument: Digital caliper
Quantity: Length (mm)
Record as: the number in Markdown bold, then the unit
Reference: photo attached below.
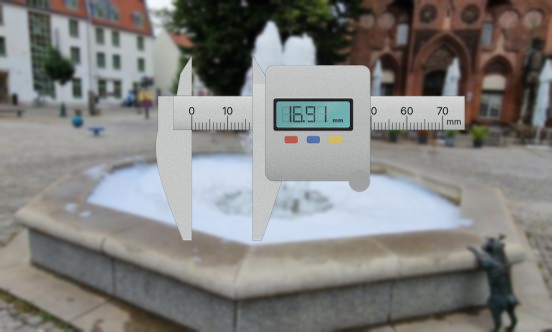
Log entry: **16.91** mm
